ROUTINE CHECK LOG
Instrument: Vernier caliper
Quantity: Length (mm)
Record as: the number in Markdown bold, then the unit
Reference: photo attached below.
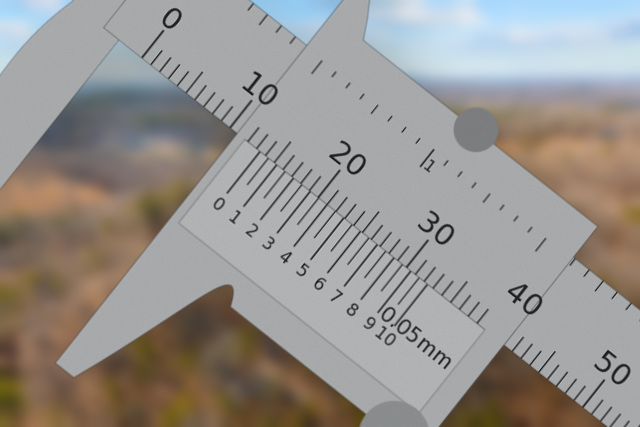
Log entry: **13.4** mm
